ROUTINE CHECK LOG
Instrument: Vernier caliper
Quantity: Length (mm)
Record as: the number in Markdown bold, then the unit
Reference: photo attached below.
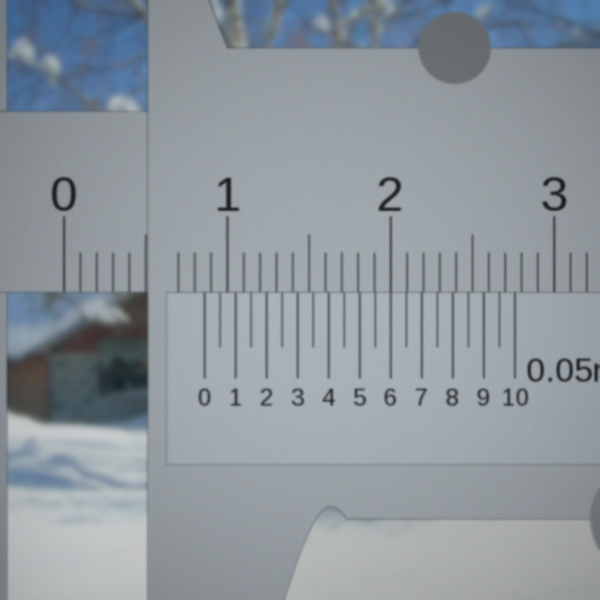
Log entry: **8.6** mm
